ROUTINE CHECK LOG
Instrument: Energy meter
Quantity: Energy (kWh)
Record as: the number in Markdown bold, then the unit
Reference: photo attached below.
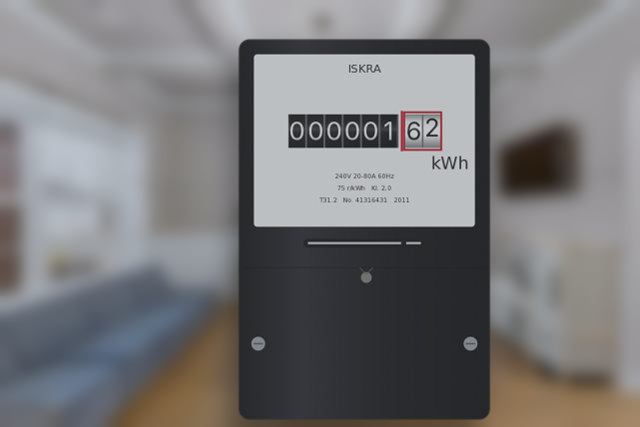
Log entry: **1.62** kWh
